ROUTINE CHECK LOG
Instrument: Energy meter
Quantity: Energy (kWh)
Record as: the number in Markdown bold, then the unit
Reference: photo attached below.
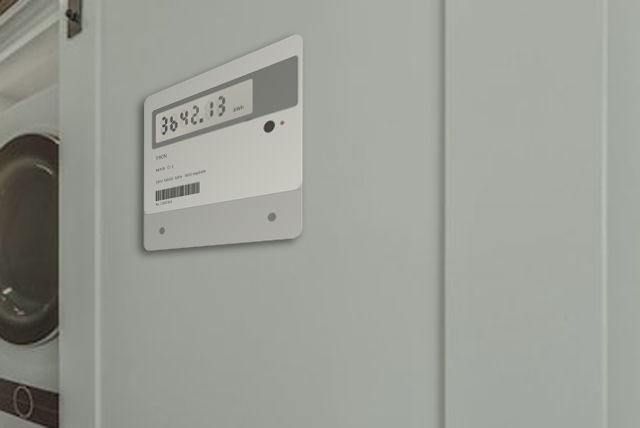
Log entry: **3642.13** kWh
